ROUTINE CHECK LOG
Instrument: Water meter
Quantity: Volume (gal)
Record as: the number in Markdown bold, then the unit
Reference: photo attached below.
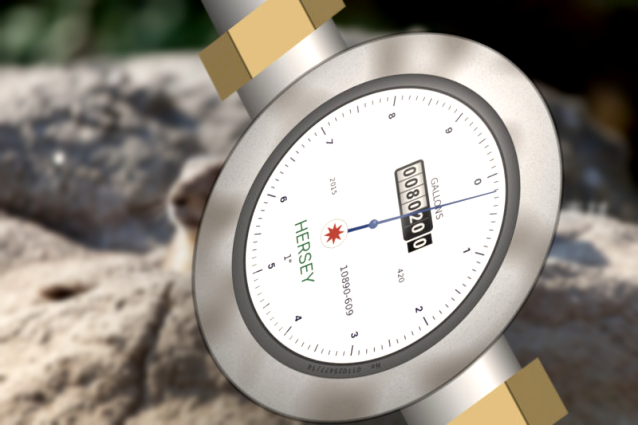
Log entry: **80200.2** gal
